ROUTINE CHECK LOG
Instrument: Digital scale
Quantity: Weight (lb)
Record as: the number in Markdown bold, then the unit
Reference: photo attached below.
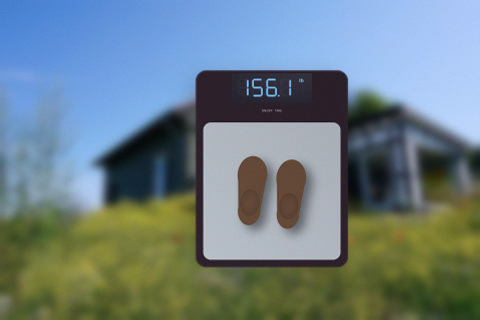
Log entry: **156.1** lb
